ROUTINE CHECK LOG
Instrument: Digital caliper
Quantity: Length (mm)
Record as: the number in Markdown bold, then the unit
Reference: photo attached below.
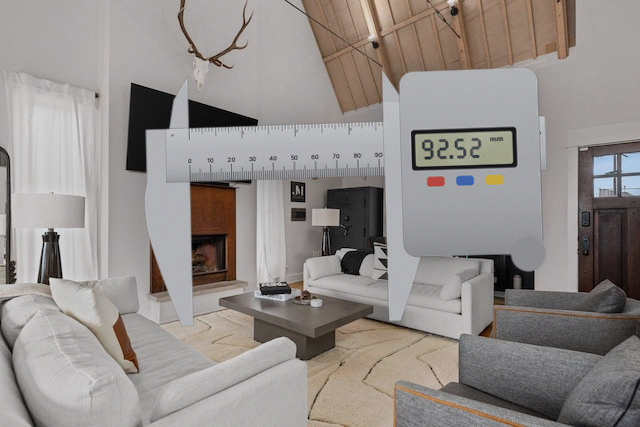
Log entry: **92.52** mm
